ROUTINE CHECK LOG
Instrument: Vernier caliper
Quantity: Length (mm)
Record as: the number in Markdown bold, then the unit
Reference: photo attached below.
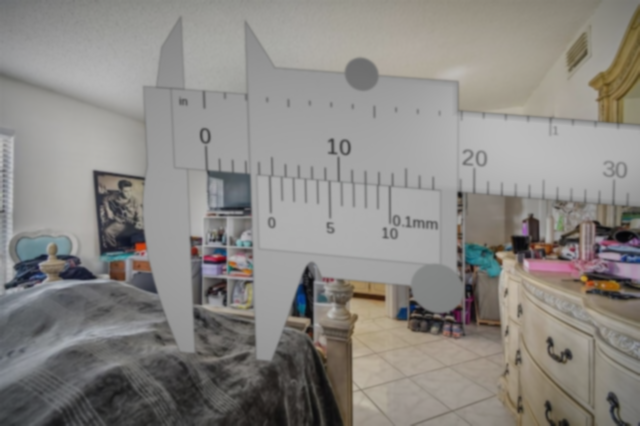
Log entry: **4.8** mm
